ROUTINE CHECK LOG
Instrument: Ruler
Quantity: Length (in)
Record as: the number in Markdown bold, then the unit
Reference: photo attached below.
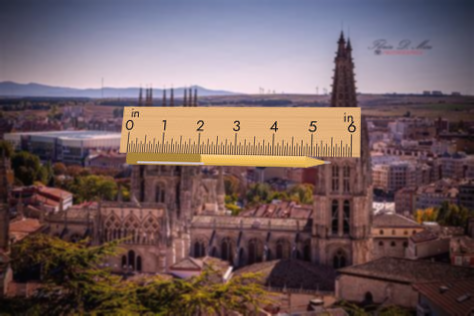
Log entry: **5.5** in
